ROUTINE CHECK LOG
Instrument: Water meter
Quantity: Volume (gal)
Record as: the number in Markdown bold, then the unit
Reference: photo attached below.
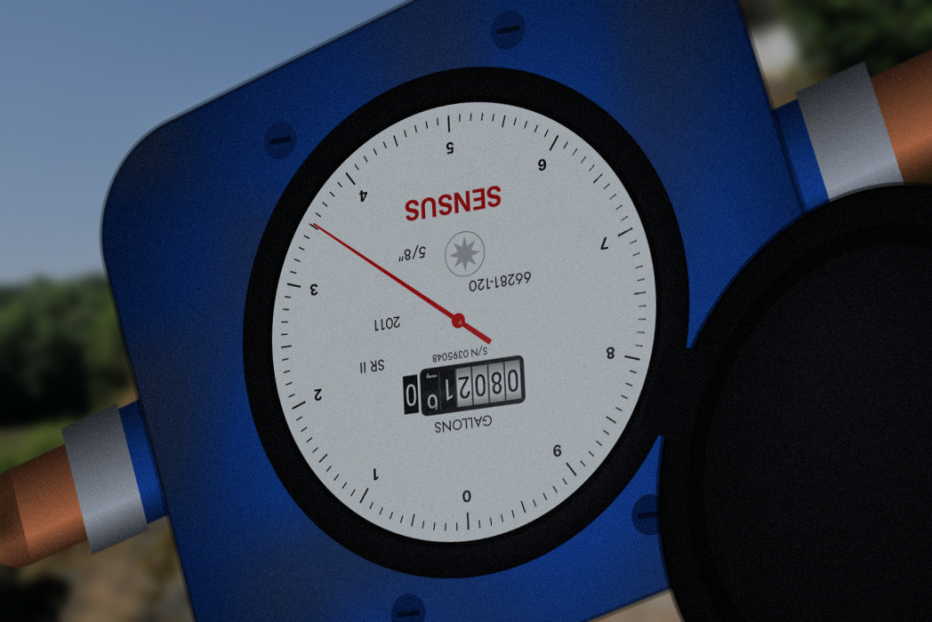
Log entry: **802163.5** gal
